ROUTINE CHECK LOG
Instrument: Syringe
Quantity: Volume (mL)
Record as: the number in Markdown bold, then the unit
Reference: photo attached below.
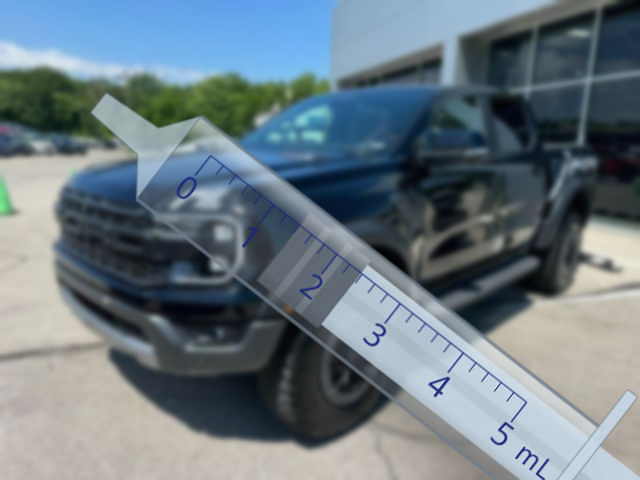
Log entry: **1.4** mL
